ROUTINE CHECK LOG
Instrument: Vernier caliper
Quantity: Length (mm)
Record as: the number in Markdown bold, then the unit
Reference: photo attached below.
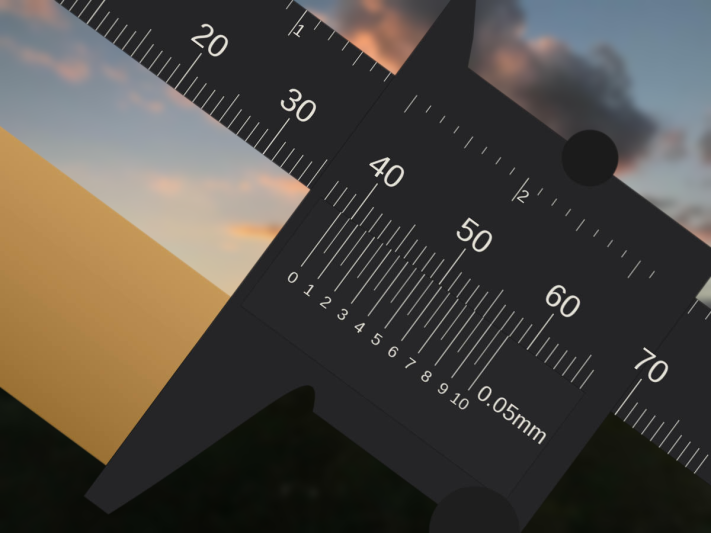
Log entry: **38.9** mm
